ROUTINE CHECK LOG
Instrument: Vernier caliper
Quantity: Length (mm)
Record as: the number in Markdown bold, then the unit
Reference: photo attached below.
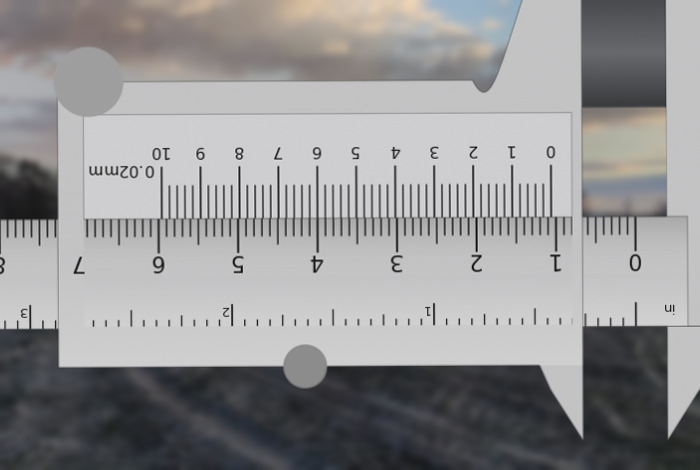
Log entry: **10.6** mm
